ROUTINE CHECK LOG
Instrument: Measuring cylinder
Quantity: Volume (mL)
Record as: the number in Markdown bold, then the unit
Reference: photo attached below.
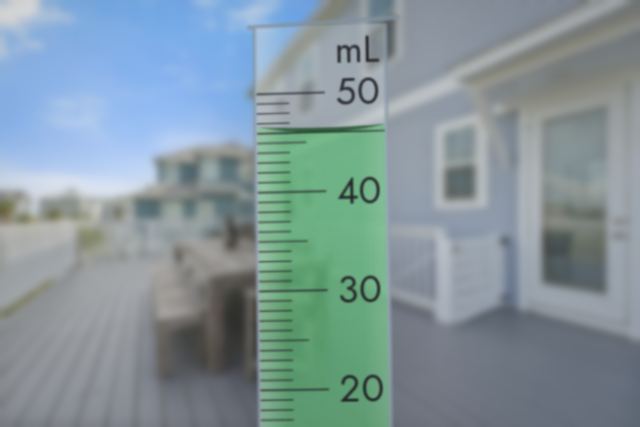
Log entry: **46** mL
